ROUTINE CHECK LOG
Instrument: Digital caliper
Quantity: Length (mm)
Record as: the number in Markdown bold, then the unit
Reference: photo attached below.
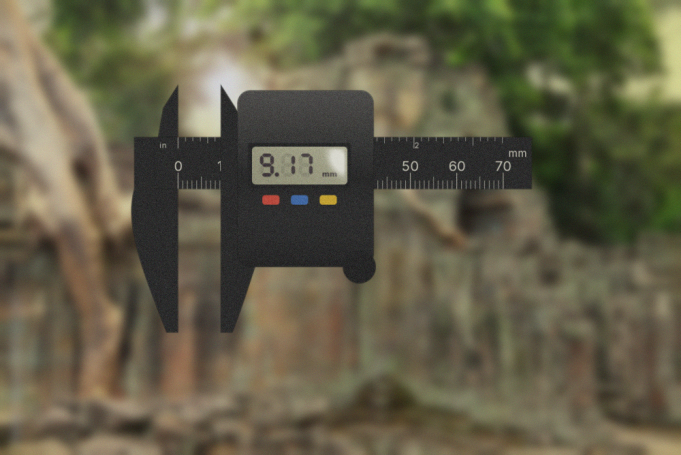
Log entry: **9.17** mm
